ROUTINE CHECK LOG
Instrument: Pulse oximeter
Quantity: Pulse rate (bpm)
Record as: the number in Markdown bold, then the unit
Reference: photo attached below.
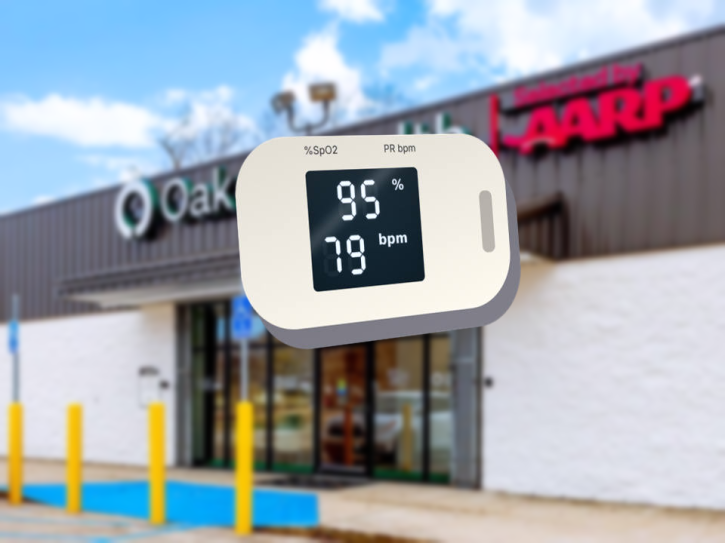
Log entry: **79** bpm
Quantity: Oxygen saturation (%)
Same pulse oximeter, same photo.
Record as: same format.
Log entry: **95** %
